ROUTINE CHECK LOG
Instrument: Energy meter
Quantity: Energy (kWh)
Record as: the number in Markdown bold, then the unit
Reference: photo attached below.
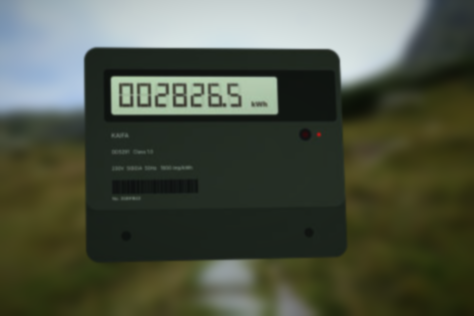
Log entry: **2826.5** kWh
